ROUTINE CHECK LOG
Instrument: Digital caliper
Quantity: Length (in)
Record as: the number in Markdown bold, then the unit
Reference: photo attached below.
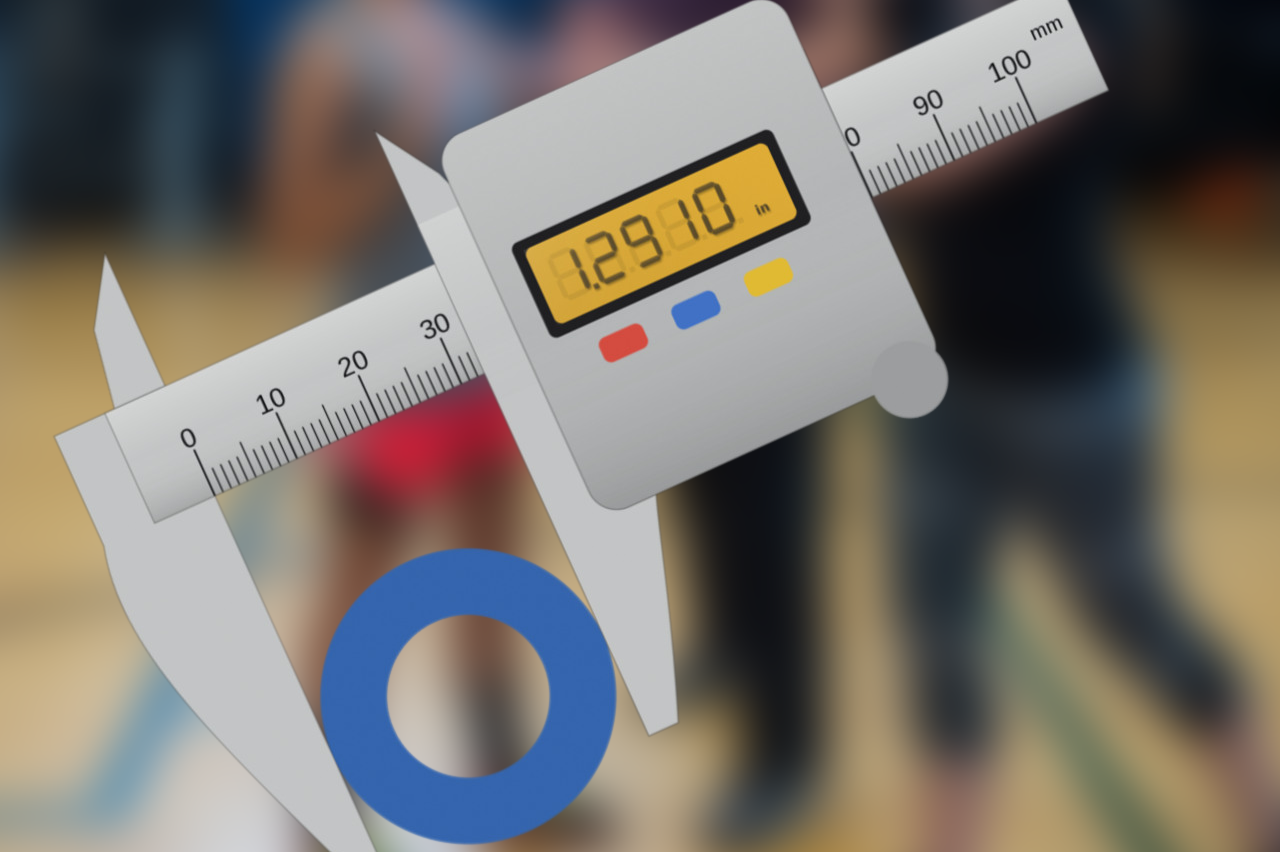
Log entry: **1.2910** in
